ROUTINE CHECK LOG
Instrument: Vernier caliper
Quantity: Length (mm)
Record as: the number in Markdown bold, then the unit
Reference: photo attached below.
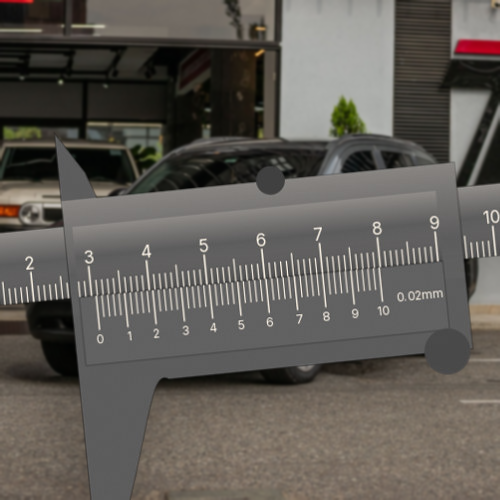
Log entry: **30.8** mm
